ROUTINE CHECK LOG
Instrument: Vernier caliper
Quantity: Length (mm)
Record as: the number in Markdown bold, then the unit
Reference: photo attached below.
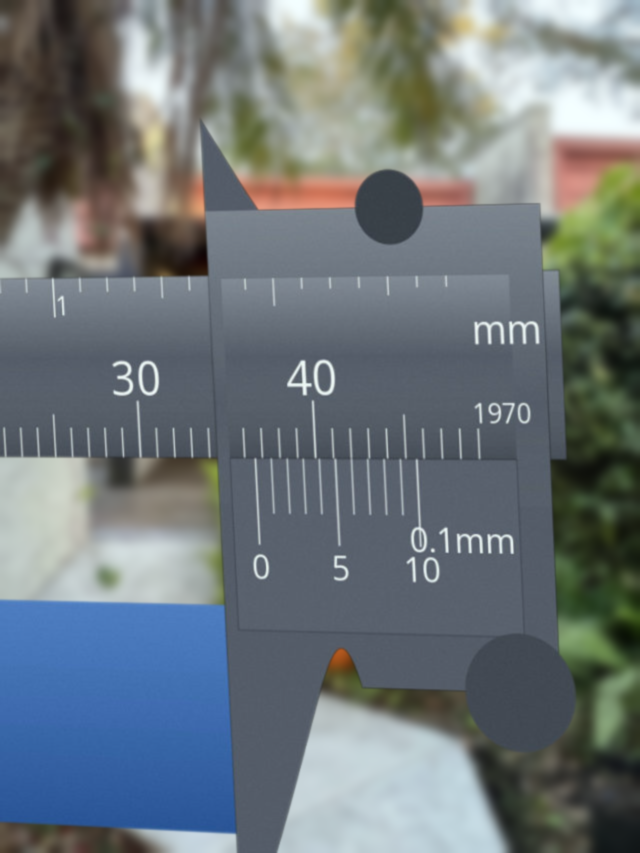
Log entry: **36.6** mm
